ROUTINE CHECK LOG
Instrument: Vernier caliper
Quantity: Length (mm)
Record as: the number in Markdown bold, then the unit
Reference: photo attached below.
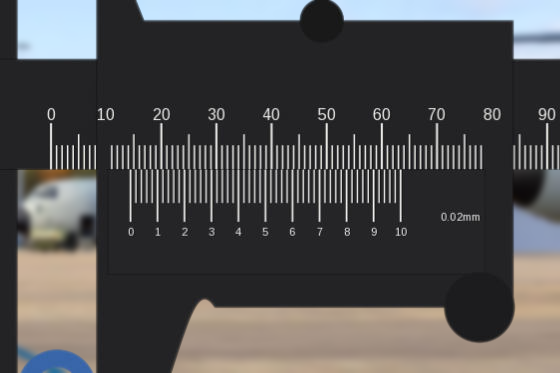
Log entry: **14.4** mm
